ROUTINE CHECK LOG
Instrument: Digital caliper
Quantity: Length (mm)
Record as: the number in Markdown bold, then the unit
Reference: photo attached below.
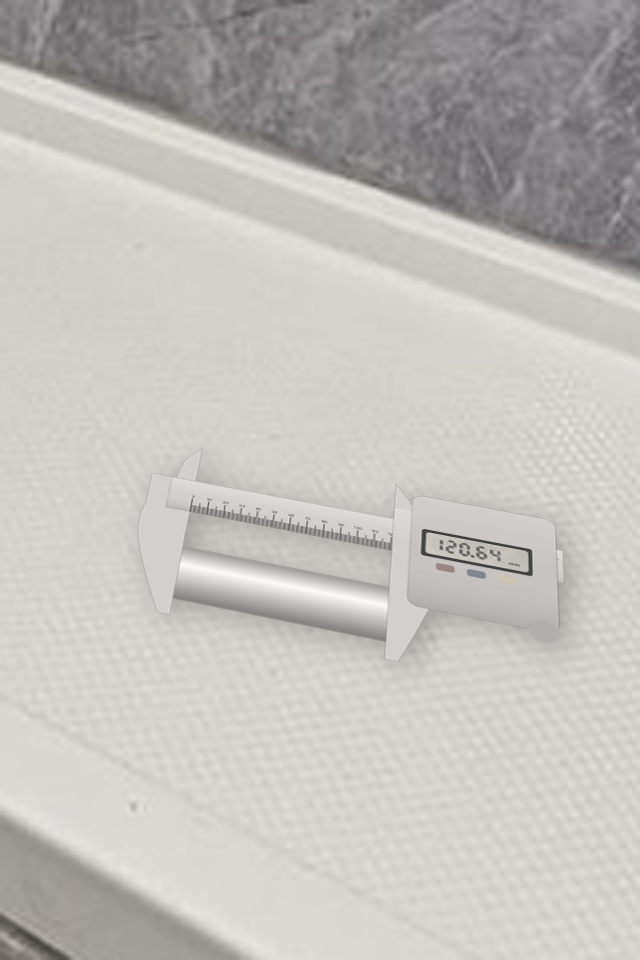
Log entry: **120.64** mm
